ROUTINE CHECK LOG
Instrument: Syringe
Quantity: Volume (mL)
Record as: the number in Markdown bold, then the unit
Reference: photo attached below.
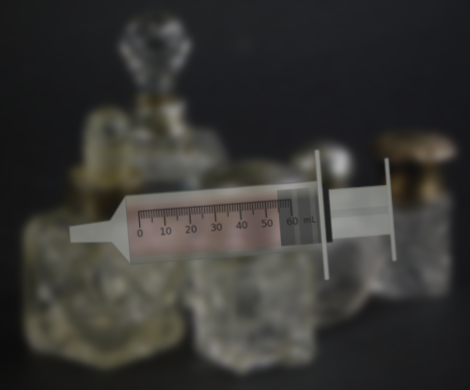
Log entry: **55** mL
